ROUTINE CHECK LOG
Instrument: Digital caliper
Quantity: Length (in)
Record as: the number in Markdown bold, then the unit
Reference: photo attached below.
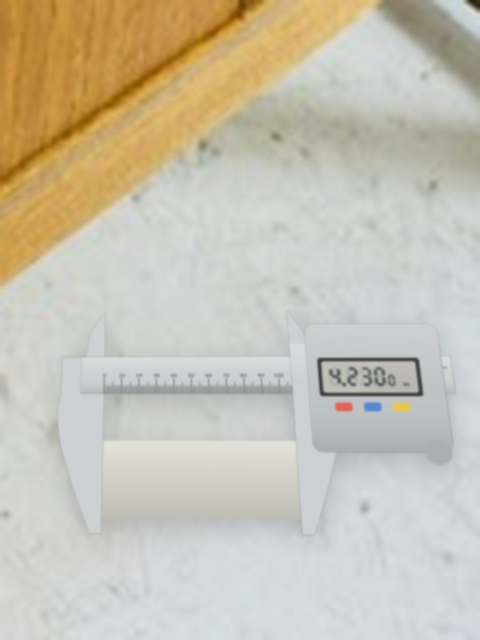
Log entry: **4.2300** in
